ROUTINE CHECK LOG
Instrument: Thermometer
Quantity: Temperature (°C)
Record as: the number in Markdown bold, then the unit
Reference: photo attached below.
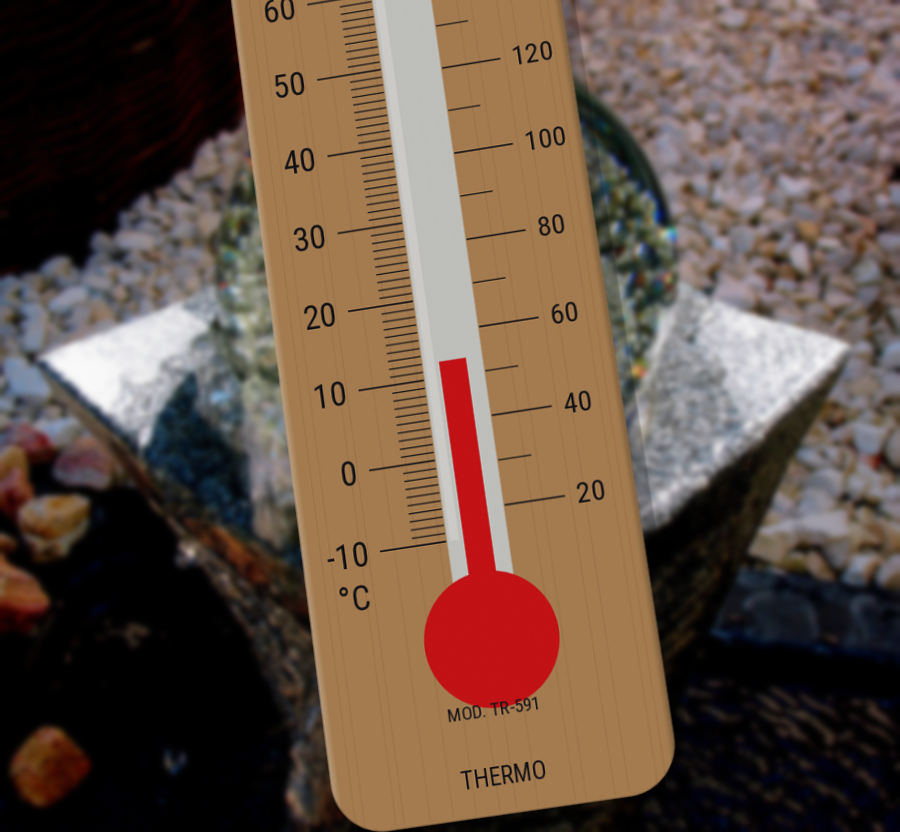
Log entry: **12** °C
